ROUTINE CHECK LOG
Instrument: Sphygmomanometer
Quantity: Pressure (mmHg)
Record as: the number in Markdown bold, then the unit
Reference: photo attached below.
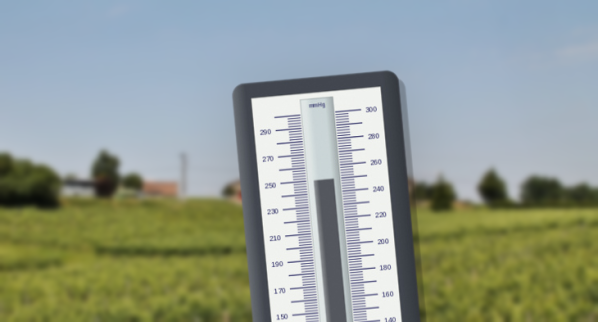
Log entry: **250** mmHg
